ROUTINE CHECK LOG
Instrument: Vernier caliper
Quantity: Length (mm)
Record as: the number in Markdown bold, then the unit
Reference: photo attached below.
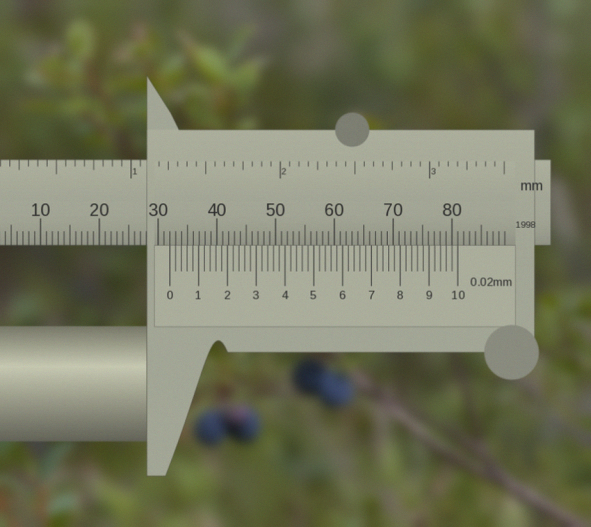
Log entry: **32.0** mm
